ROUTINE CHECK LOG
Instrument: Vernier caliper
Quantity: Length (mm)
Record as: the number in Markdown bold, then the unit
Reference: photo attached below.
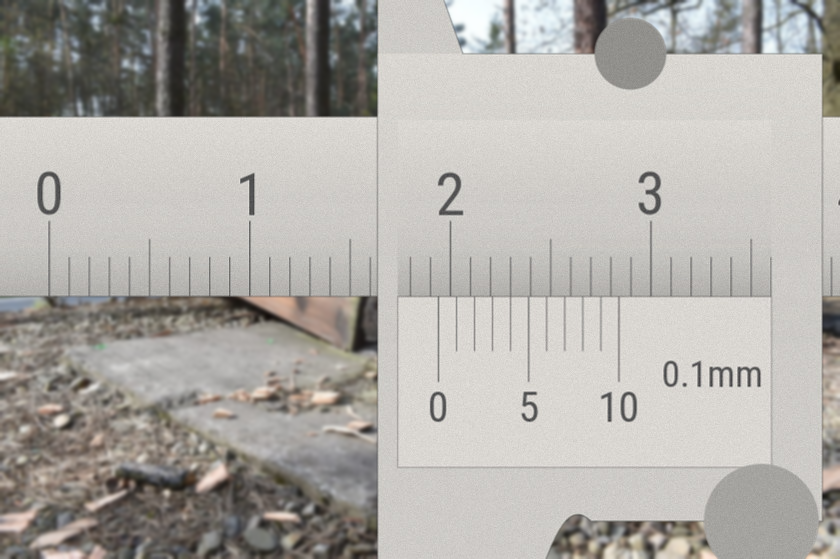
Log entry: **19.4** mm
